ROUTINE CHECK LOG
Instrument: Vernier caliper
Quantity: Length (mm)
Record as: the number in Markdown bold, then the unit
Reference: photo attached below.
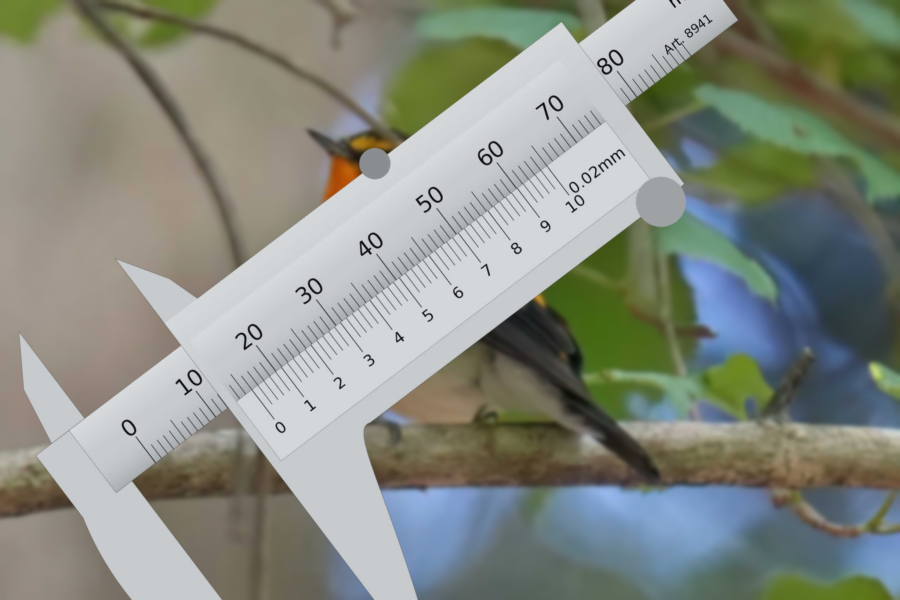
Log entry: **16.0** mm
